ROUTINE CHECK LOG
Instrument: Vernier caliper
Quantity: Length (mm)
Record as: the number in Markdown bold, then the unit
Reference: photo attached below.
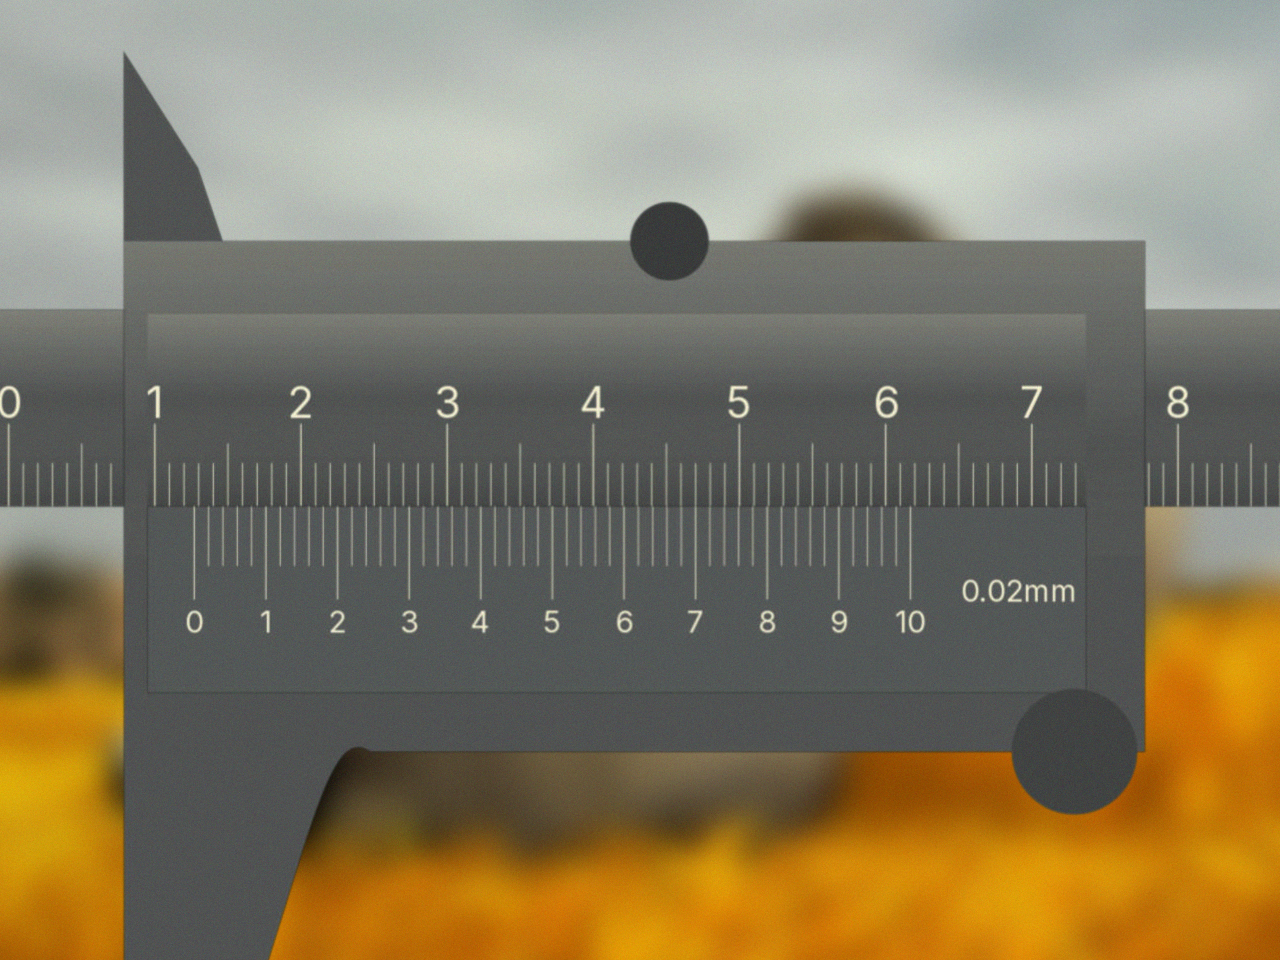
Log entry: **12.7** mm
